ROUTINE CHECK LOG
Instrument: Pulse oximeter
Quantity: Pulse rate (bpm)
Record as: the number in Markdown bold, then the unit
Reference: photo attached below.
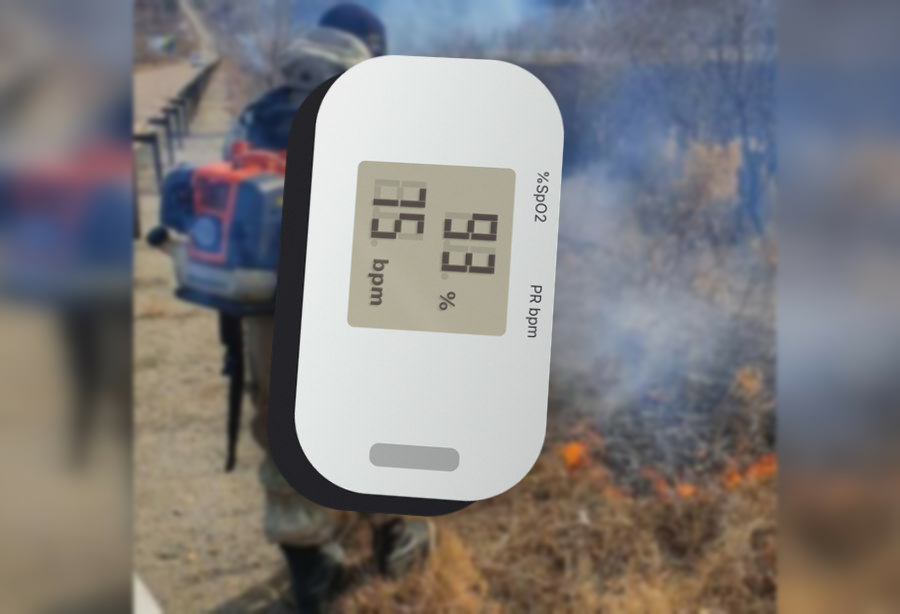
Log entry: **75** bpm
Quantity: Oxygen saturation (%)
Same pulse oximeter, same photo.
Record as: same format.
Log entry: **93** %
